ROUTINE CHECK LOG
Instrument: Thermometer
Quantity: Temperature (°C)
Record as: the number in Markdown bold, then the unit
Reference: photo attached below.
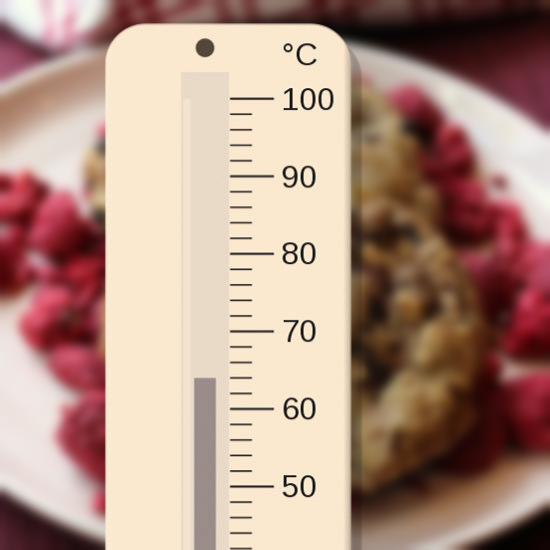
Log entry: **64** °C
